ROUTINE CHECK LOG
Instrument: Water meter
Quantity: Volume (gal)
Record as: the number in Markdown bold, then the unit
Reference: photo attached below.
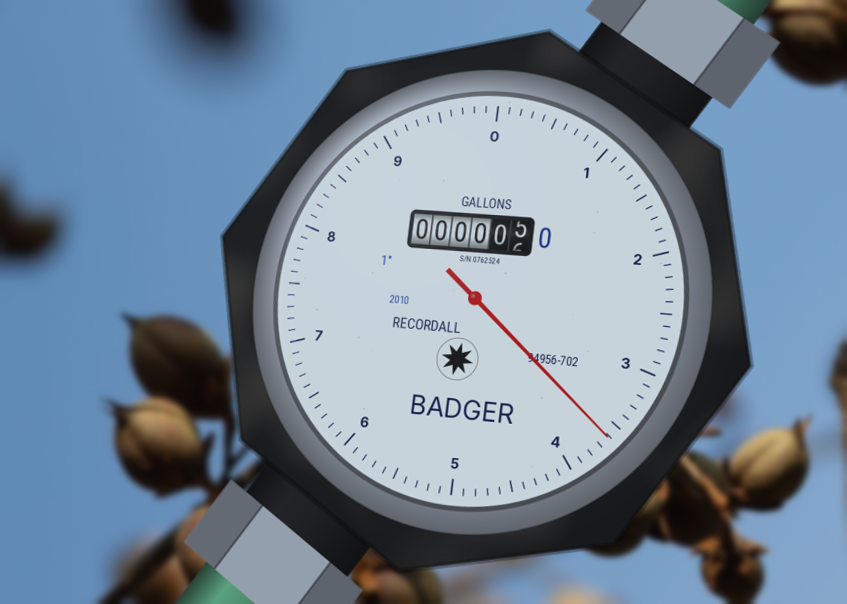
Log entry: **53.6** gal
